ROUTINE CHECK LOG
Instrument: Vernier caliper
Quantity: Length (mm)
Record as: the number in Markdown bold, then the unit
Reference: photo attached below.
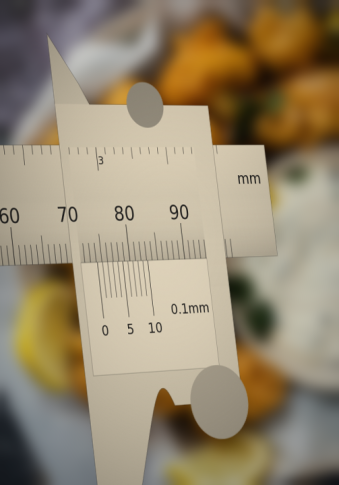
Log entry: **74.2** mm
